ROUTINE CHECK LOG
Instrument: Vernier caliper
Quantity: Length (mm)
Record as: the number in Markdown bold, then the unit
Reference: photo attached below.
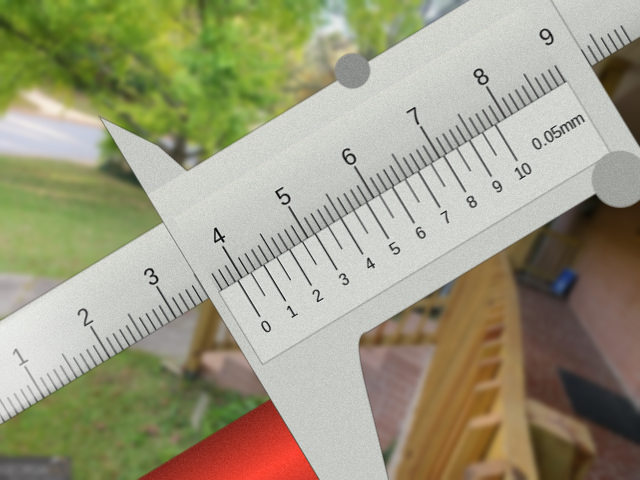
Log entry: **39.4** mm
